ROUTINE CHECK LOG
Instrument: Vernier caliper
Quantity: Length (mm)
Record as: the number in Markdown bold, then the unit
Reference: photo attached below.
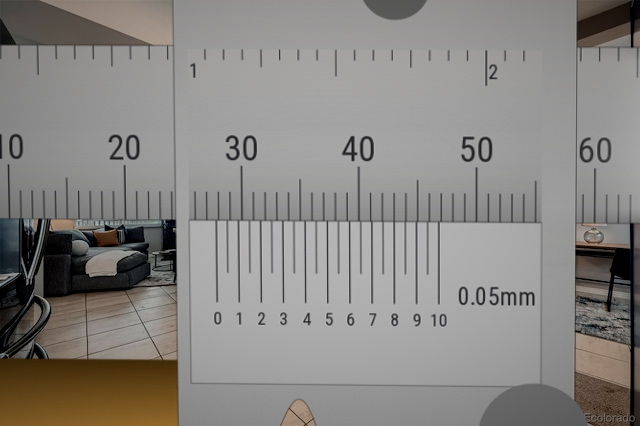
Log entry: **27.8** mm
